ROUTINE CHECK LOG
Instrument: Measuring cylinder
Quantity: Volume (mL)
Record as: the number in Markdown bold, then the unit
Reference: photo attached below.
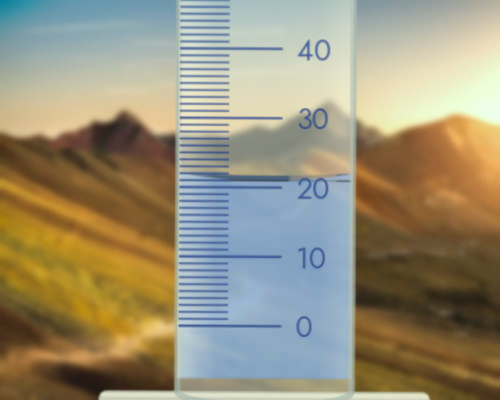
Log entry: **21** mL
